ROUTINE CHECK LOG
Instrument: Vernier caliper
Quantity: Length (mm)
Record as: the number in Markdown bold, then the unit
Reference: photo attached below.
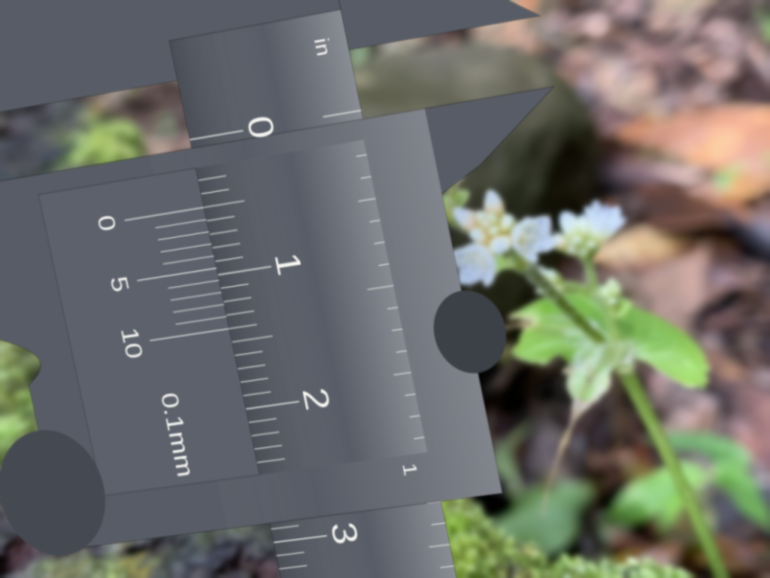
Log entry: **5.0** mm
